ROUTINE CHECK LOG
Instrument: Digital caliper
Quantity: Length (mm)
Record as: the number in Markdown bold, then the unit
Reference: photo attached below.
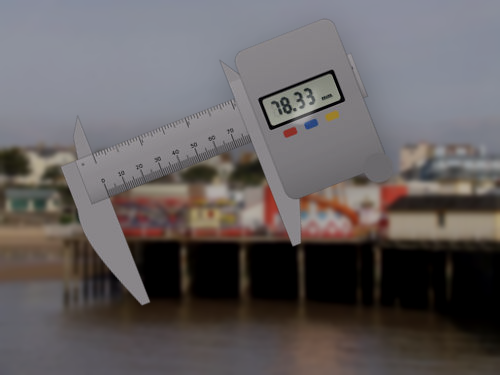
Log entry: **78.33** mm
